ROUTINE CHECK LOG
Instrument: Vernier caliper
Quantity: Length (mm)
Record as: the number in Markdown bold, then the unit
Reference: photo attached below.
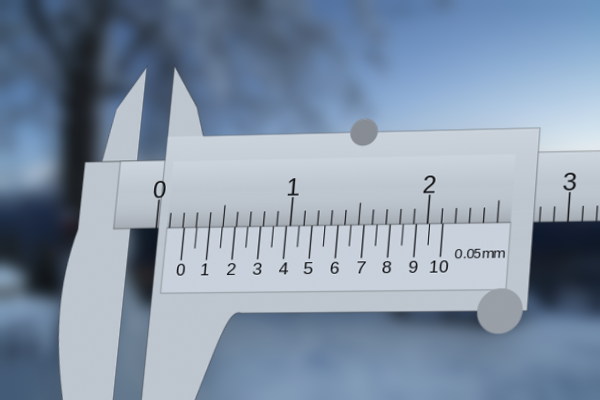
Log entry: **2.1** mm
